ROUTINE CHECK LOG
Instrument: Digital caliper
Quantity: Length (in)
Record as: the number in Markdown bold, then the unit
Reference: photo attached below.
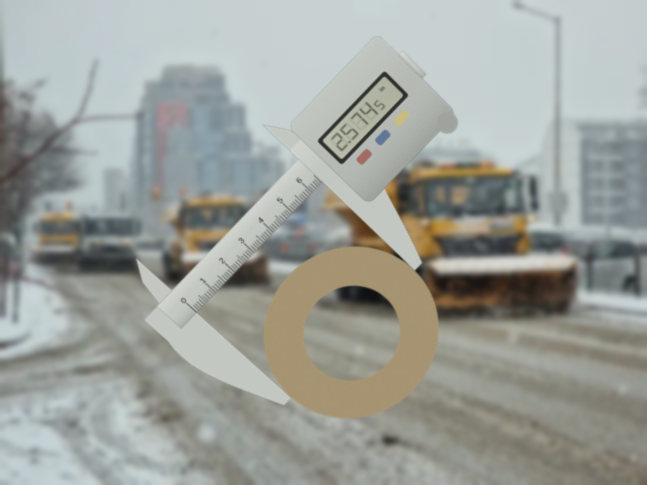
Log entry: **2.5745** in
